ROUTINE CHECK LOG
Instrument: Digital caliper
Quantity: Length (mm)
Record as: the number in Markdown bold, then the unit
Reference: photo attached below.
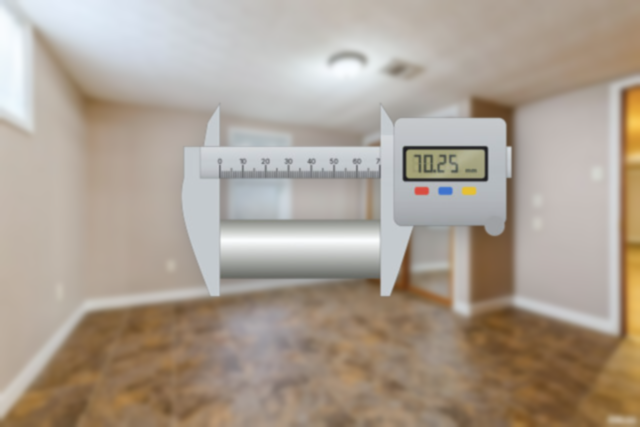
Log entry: **70.25** mm
